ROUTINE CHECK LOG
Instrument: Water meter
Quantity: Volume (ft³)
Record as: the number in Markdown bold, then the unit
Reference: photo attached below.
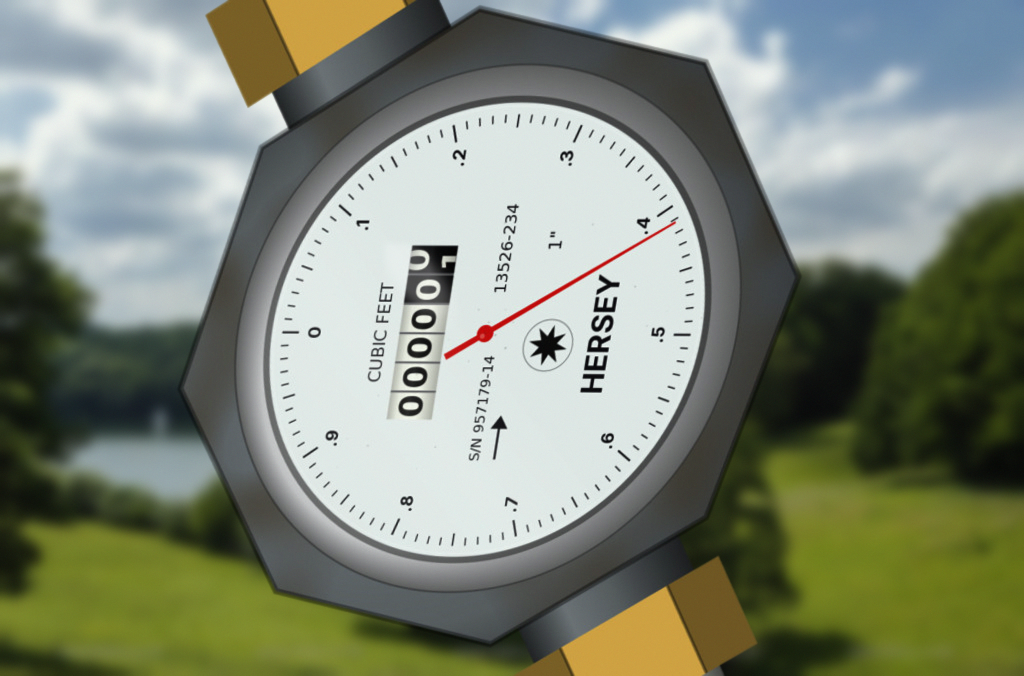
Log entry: **0.41** ft³
